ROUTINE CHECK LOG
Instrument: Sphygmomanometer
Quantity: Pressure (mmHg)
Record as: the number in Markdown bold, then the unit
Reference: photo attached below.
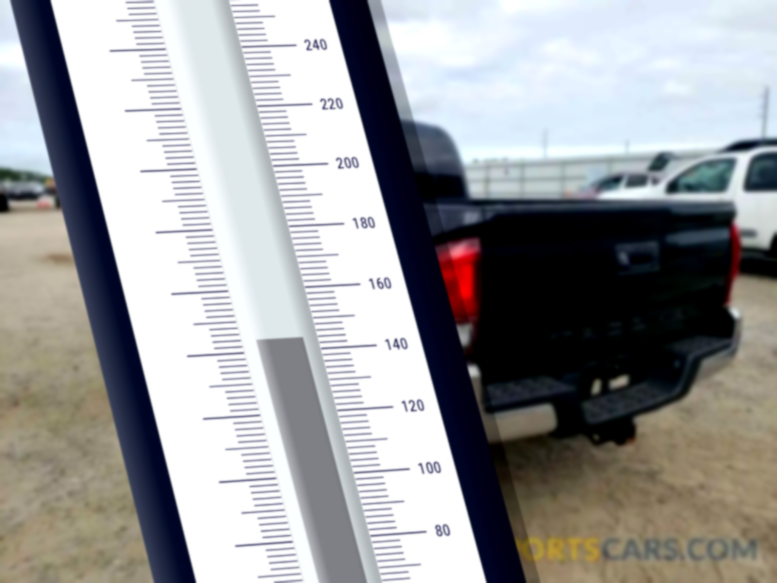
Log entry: **144** mmHg
